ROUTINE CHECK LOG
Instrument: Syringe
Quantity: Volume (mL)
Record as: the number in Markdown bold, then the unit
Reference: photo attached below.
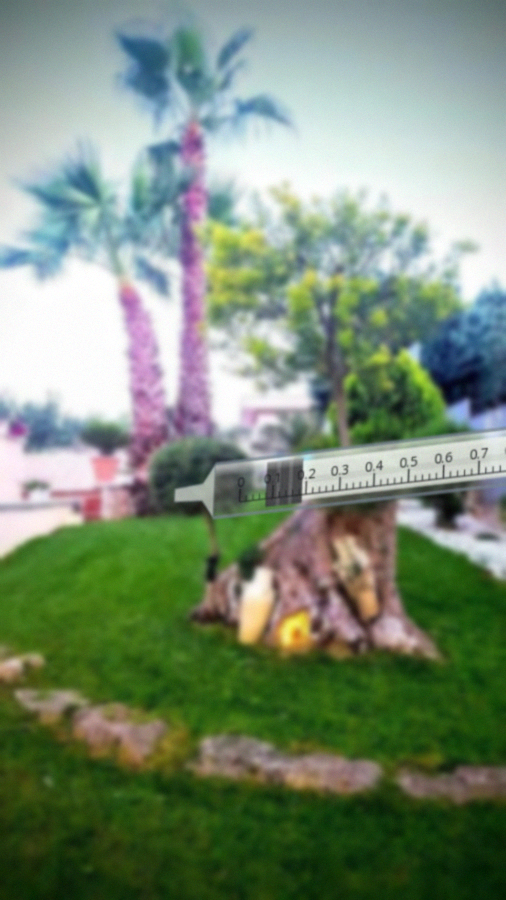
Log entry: **0.08** mL
